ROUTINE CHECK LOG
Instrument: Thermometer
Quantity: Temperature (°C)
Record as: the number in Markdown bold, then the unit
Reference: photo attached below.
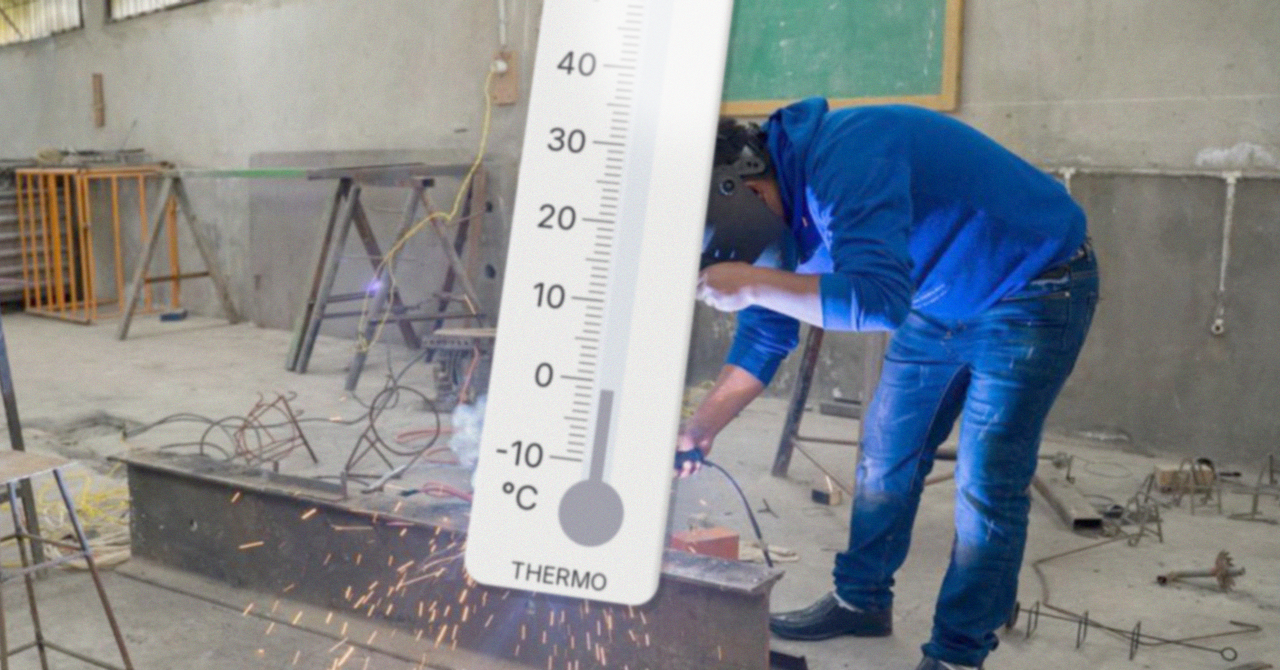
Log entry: **-1** °C
